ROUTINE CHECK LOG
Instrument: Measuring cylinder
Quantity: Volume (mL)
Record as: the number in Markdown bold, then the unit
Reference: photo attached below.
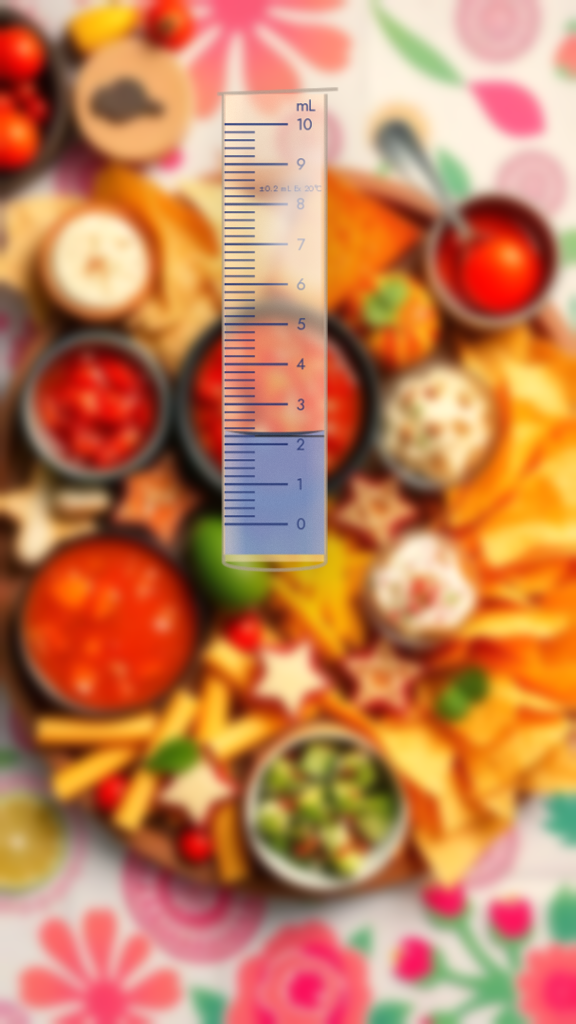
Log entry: **2.2** mL
